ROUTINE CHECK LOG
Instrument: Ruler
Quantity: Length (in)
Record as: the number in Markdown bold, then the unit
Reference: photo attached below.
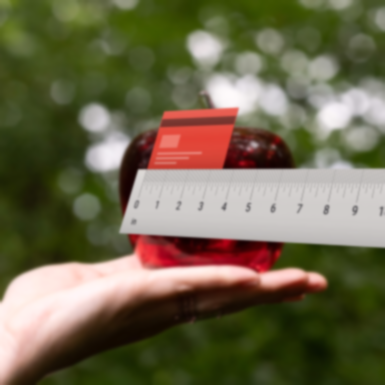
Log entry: **3.5** in
